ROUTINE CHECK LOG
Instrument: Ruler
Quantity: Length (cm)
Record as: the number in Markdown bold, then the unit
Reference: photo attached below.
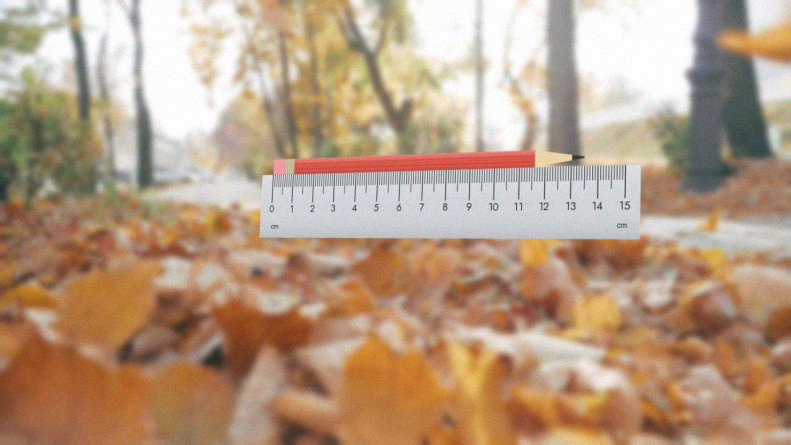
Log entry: **13.5** cm
